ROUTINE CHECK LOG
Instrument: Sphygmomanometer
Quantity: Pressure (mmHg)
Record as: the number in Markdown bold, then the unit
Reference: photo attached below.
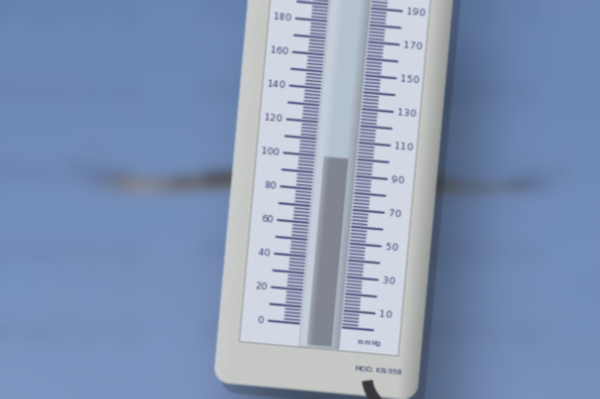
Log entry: **100** mmHg
